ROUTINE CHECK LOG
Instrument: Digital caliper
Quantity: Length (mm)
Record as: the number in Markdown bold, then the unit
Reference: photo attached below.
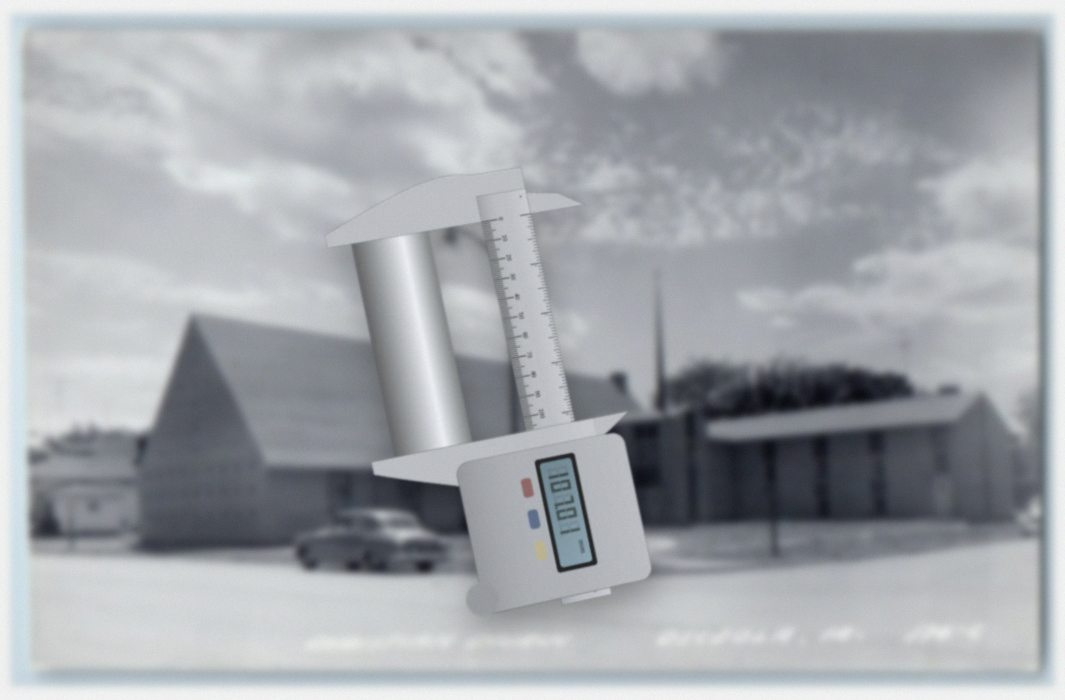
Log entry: **107.01** mm
